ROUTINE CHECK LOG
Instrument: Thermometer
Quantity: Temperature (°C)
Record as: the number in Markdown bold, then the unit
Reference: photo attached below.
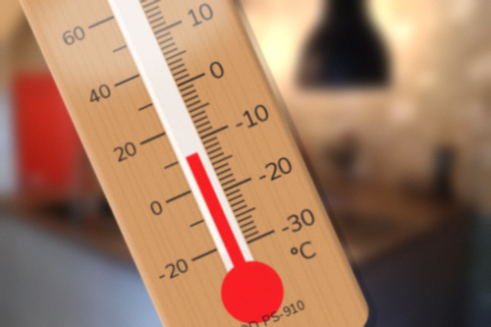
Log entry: **-12** °C
